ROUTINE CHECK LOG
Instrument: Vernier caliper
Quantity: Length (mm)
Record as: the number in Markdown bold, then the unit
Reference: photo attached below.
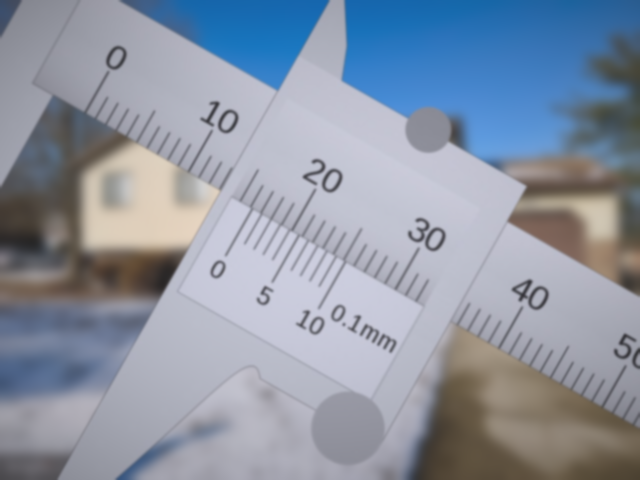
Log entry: **16.2** mm
